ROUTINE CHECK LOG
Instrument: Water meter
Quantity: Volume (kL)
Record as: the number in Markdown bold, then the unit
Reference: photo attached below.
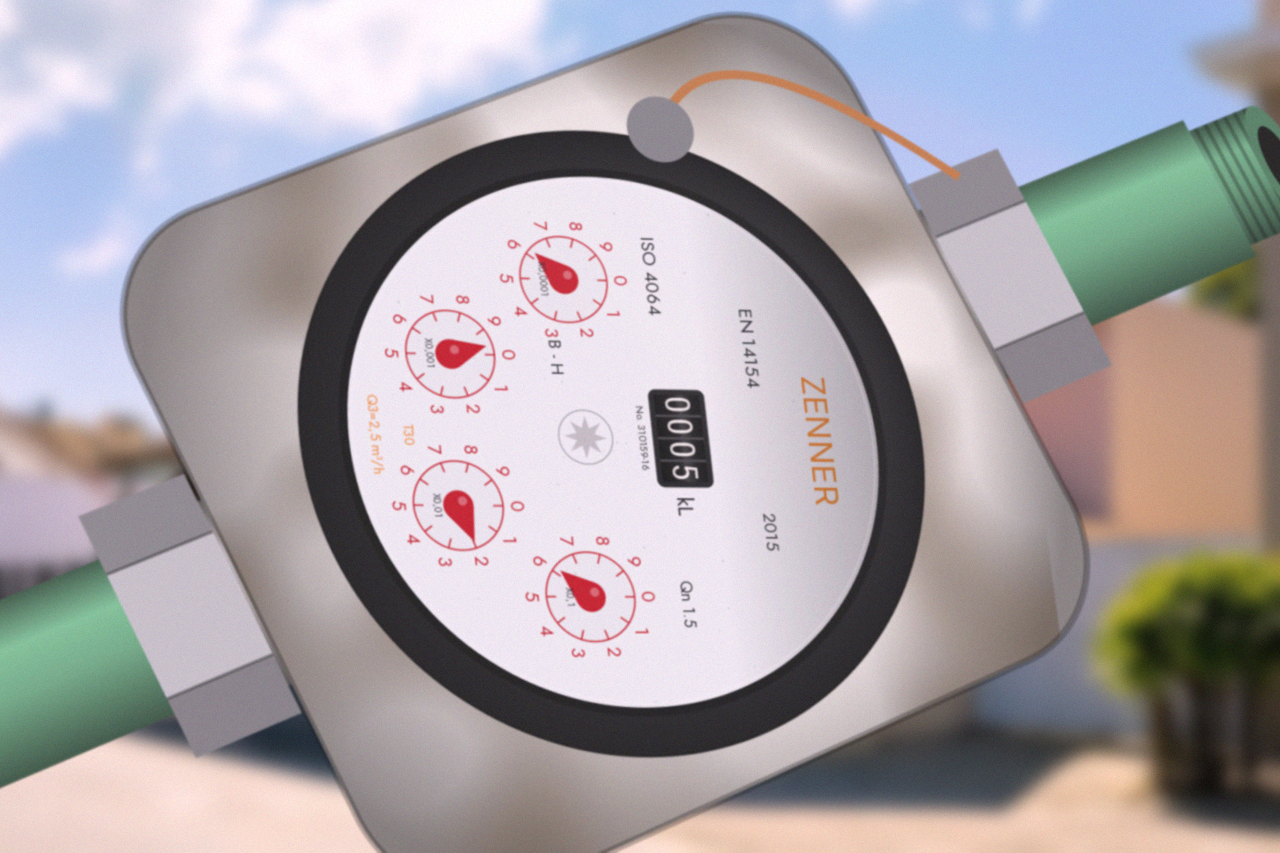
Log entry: **5.6196** kL
